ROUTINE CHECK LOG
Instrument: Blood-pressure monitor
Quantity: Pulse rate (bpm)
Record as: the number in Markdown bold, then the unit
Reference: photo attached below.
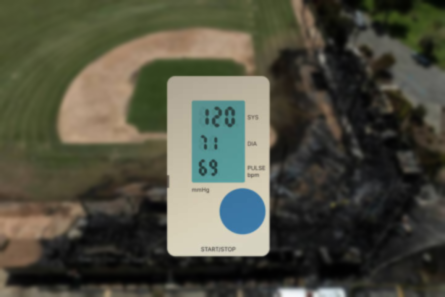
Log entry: **69** bpm
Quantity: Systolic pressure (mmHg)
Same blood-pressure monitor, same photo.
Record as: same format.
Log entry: **120** mmHg
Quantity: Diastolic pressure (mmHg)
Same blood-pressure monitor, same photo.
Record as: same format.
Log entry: **71** mmHg
